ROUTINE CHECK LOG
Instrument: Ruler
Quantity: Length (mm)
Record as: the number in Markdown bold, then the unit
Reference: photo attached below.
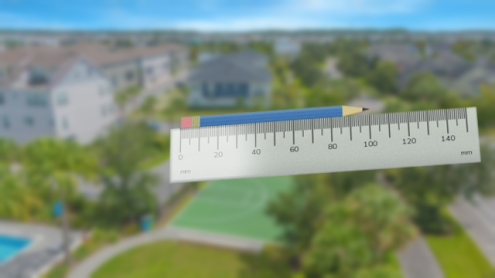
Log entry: **100** mm
